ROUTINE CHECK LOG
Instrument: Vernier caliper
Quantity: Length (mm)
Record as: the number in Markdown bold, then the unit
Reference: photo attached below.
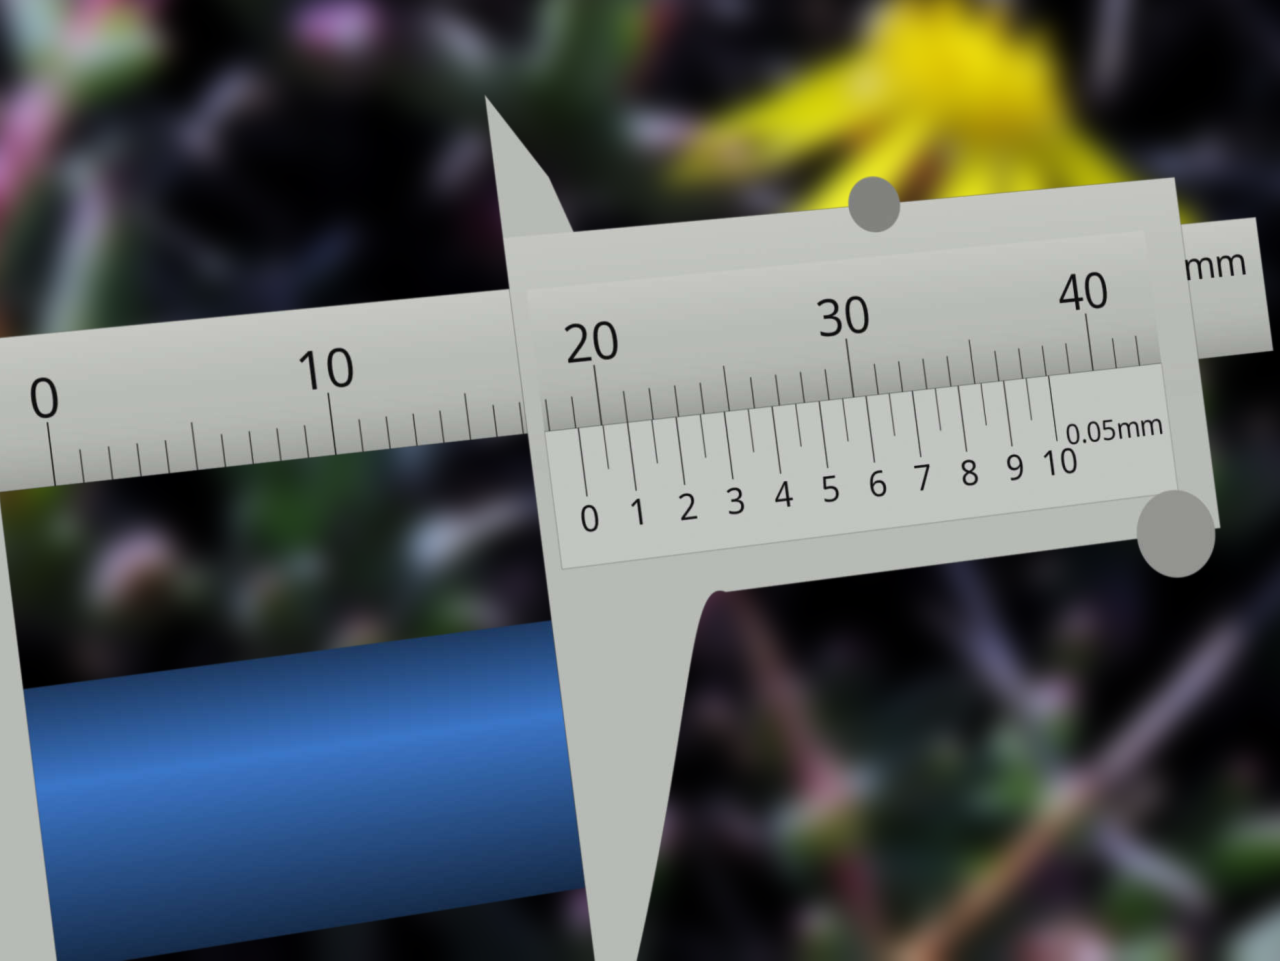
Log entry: **19.1** mm
